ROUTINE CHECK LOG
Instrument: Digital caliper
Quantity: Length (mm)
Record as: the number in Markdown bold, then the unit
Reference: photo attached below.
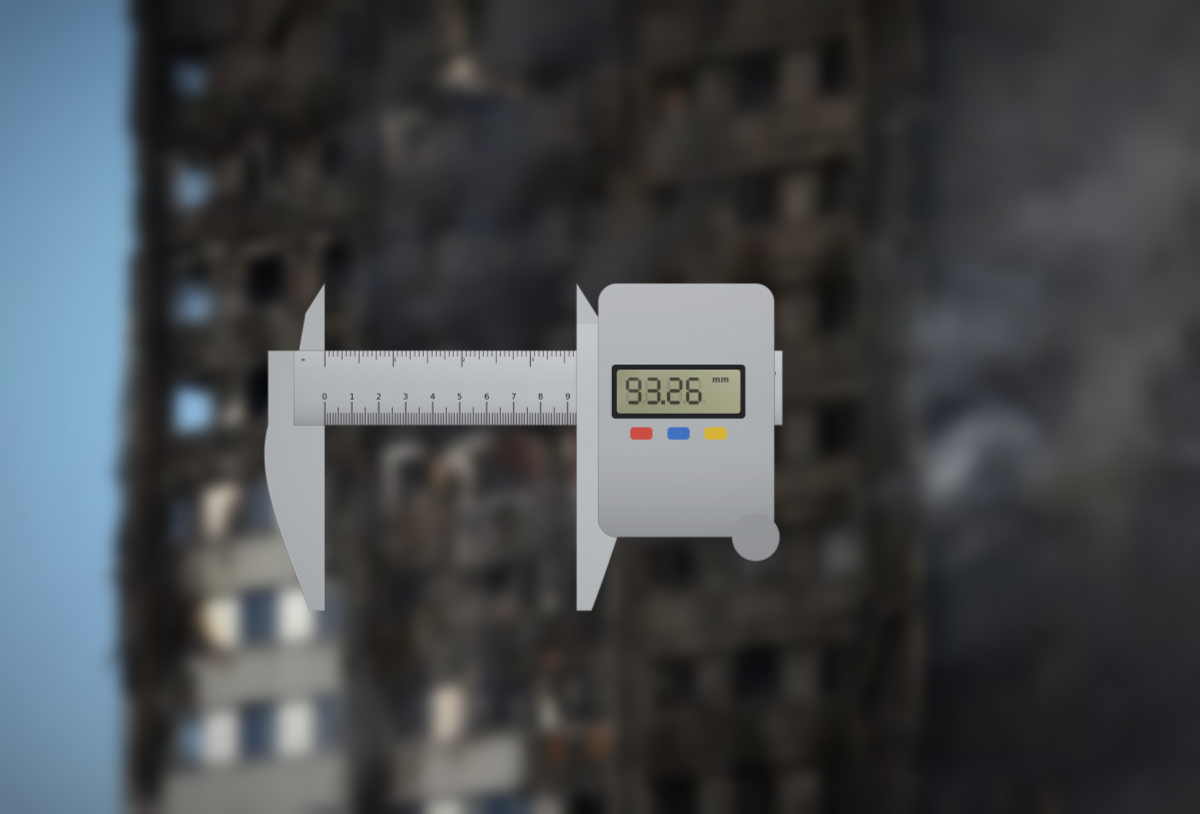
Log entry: **93.26** mm
